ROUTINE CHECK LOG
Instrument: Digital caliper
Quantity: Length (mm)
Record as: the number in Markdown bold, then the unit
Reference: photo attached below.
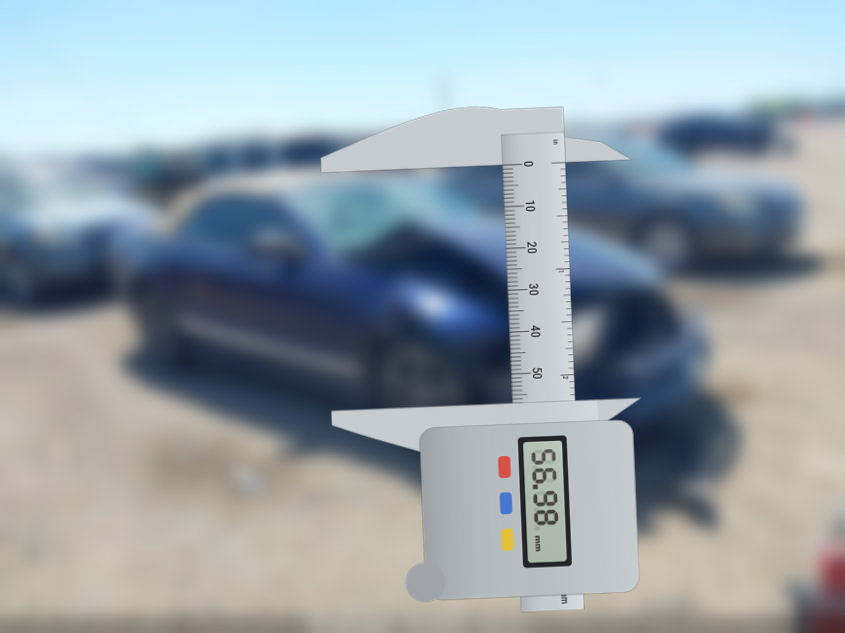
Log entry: **56.98** mm
